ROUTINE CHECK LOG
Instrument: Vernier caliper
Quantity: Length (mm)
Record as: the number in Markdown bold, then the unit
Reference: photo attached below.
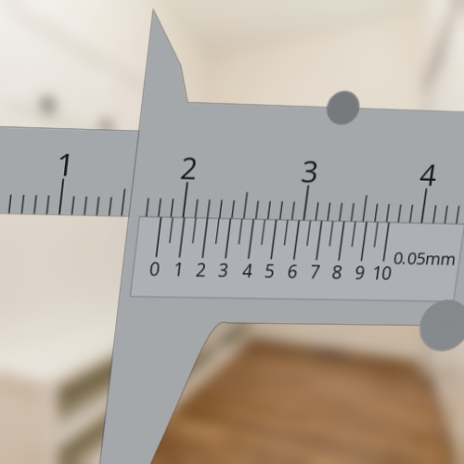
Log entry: **18.2** mm
